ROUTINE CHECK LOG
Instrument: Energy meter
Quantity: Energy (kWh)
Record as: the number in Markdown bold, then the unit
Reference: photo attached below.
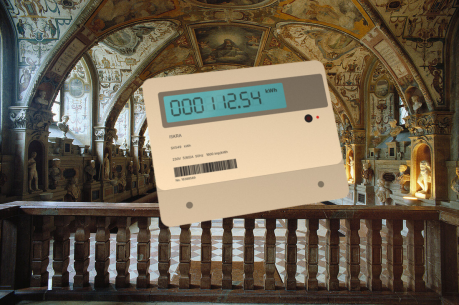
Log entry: **112.54** kWh
